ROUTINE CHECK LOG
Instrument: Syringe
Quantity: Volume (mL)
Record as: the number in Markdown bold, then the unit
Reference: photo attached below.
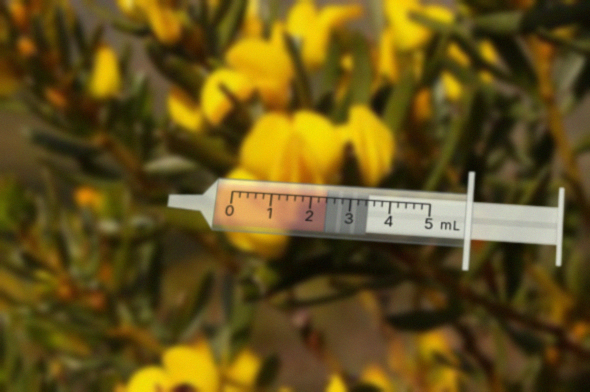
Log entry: **2.4** mL
